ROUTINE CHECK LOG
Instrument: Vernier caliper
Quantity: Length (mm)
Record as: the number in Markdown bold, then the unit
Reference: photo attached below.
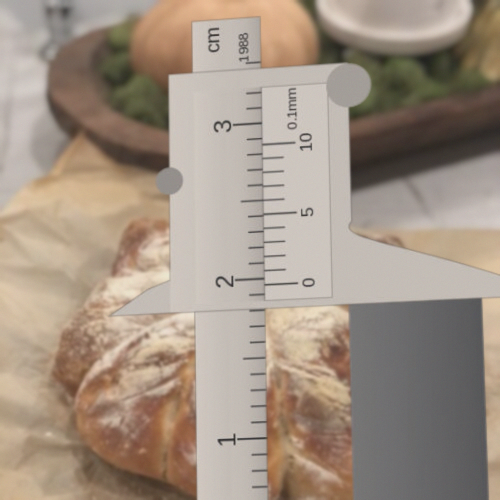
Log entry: **19.6** mm
